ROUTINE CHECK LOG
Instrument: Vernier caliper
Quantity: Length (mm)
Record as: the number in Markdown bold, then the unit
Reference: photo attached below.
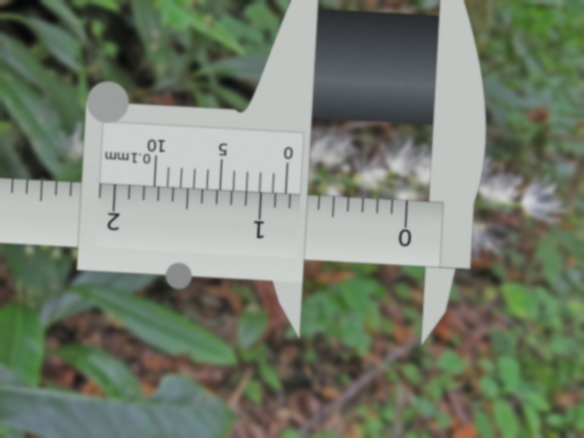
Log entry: **8.3** mm
